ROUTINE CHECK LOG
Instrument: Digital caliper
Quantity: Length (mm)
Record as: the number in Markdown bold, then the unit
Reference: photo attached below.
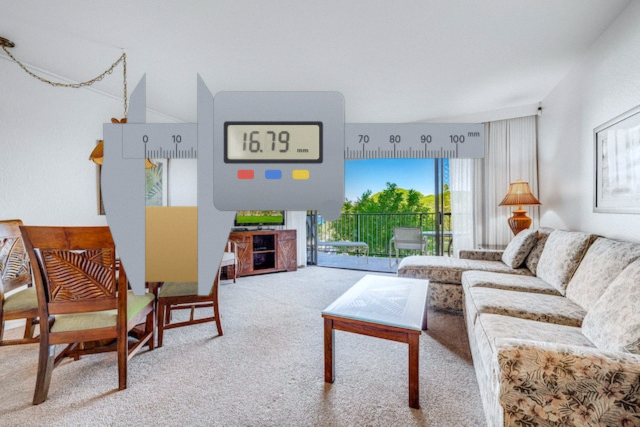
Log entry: **16.79** mm
